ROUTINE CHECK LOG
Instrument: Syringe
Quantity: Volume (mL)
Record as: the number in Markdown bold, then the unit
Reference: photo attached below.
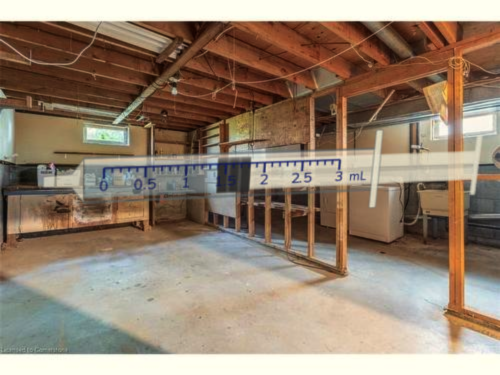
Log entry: **1.4** mL
